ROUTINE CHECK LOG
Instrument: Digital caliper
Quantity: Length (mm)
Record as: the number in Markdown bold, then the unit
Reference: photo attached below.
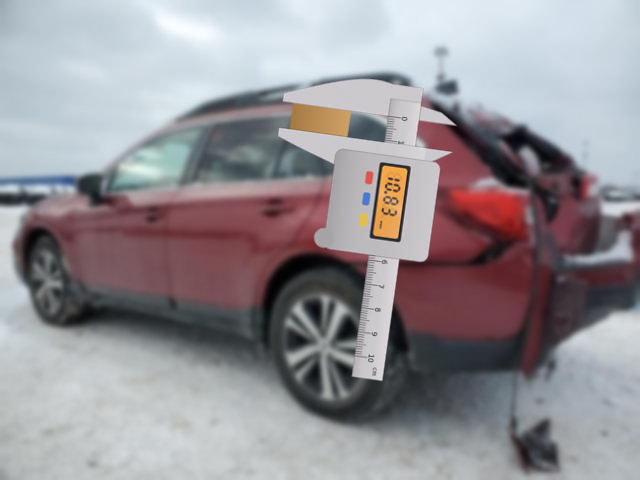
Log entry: **10.83** mm
